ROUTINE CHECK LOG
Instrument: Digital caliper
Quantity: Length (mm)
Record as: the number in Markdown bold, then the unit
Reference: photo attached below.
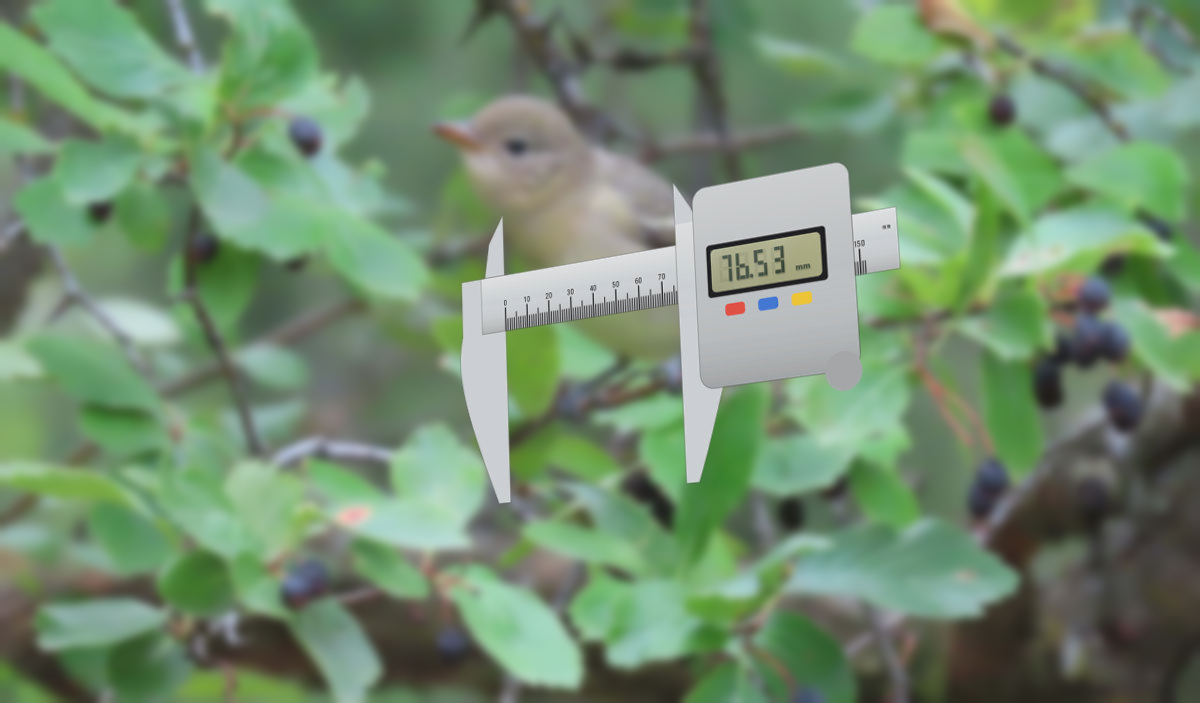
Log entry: **76.53** mm
